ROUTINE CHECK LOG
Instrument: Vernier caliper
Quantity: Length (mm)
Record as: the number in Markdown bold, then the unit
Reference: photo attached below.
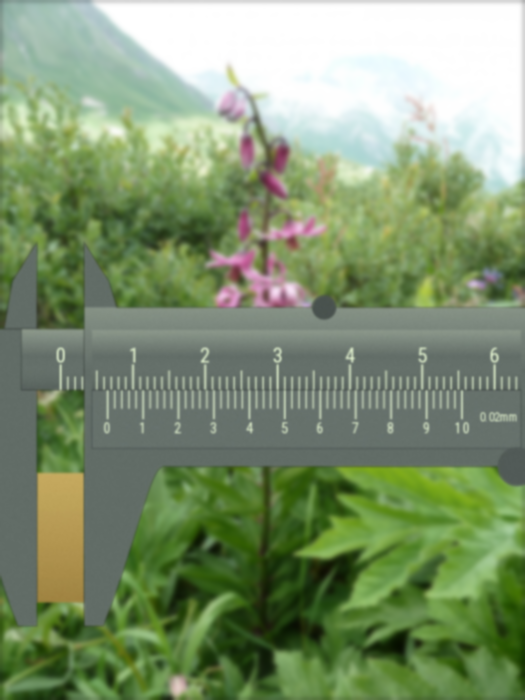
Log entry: **6.5** mm
